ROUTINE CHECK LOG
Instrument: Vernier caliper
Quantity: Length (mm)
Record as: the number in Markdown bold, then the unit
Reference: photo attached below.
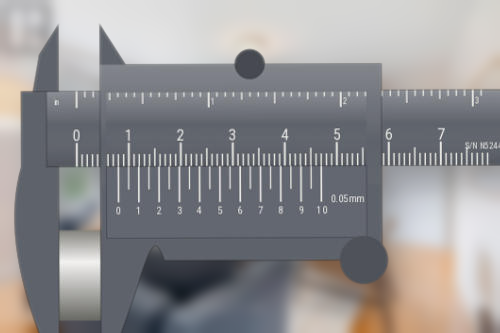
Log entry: **8.0** mm
